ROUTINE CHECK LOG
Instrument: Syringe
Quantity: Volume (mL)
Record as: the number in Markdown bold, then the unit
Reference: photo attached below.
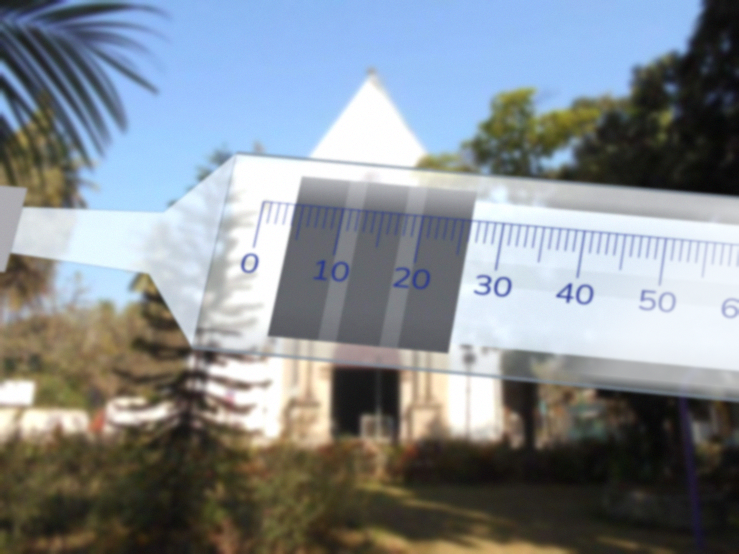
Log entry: **4** mL
